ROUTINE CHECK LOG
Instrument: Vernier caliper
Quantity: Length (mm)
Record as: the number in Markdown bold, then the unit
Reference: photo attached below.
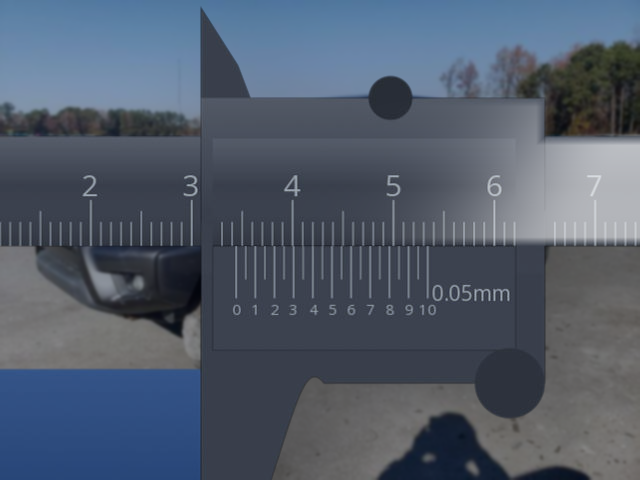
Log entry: **34.4** mm
